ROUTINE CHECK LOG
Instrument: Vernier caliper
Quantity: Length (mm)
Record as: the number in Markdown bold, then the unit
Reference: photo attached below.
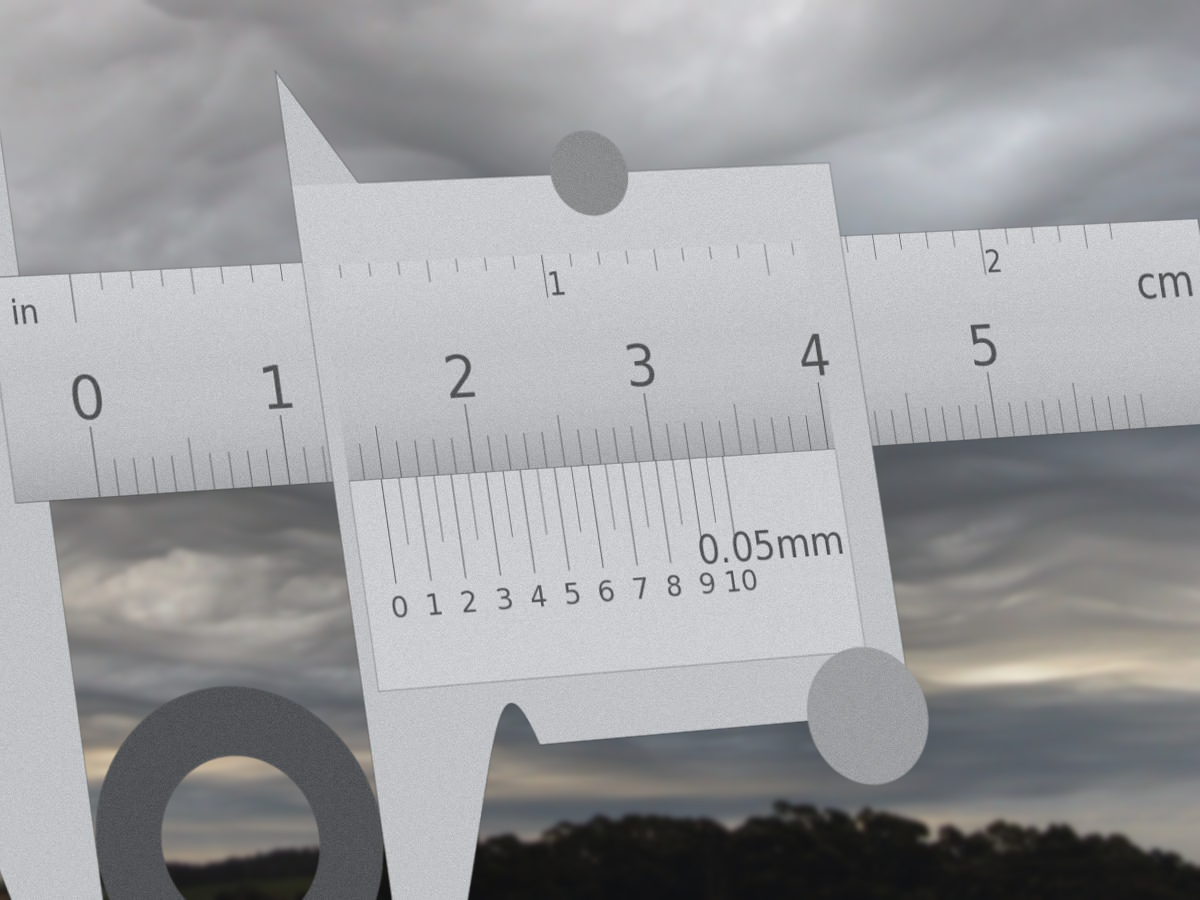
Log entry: **14.9** mm
